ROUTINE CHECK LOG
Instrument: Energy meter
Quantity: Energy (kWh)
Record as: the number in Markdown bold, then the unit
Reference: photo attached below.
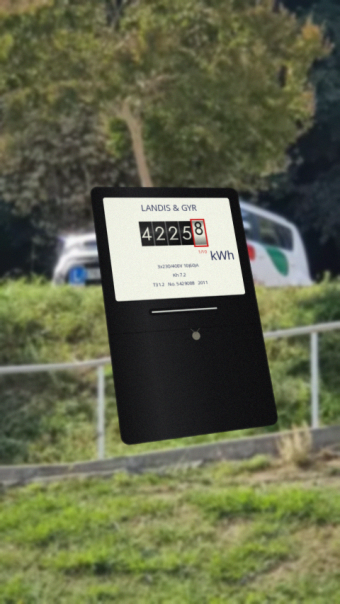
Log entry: **4225.8** kWh
